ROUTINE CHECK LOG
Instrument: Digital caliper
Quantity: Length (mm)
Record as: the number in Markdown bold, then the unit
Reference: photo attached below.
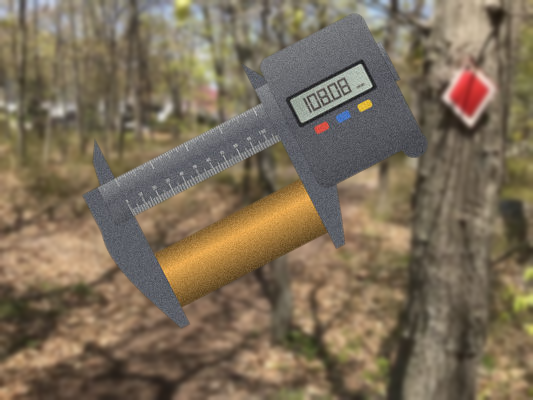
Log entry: **108.08** mm
